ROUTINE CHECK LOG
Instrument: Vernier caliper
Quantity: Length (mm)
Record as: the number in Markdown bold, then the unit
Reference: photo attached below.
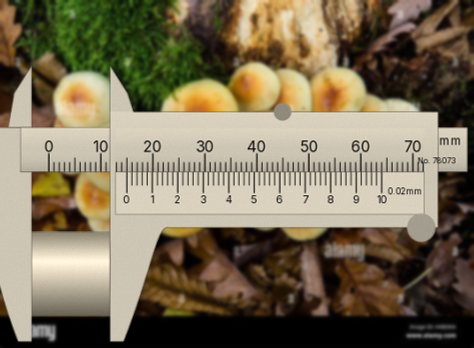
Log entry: **15.0** mm
